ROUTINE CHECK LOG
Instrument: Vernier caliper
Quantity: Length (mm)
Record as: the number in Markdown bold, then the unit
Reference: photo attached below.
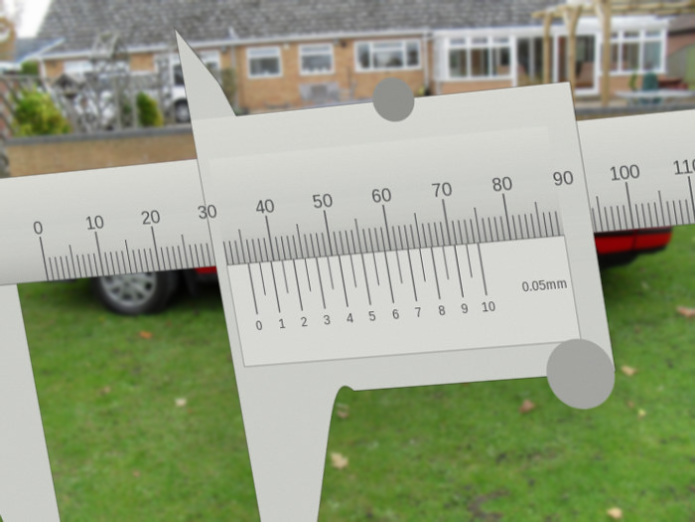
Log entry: **35.6** mm
